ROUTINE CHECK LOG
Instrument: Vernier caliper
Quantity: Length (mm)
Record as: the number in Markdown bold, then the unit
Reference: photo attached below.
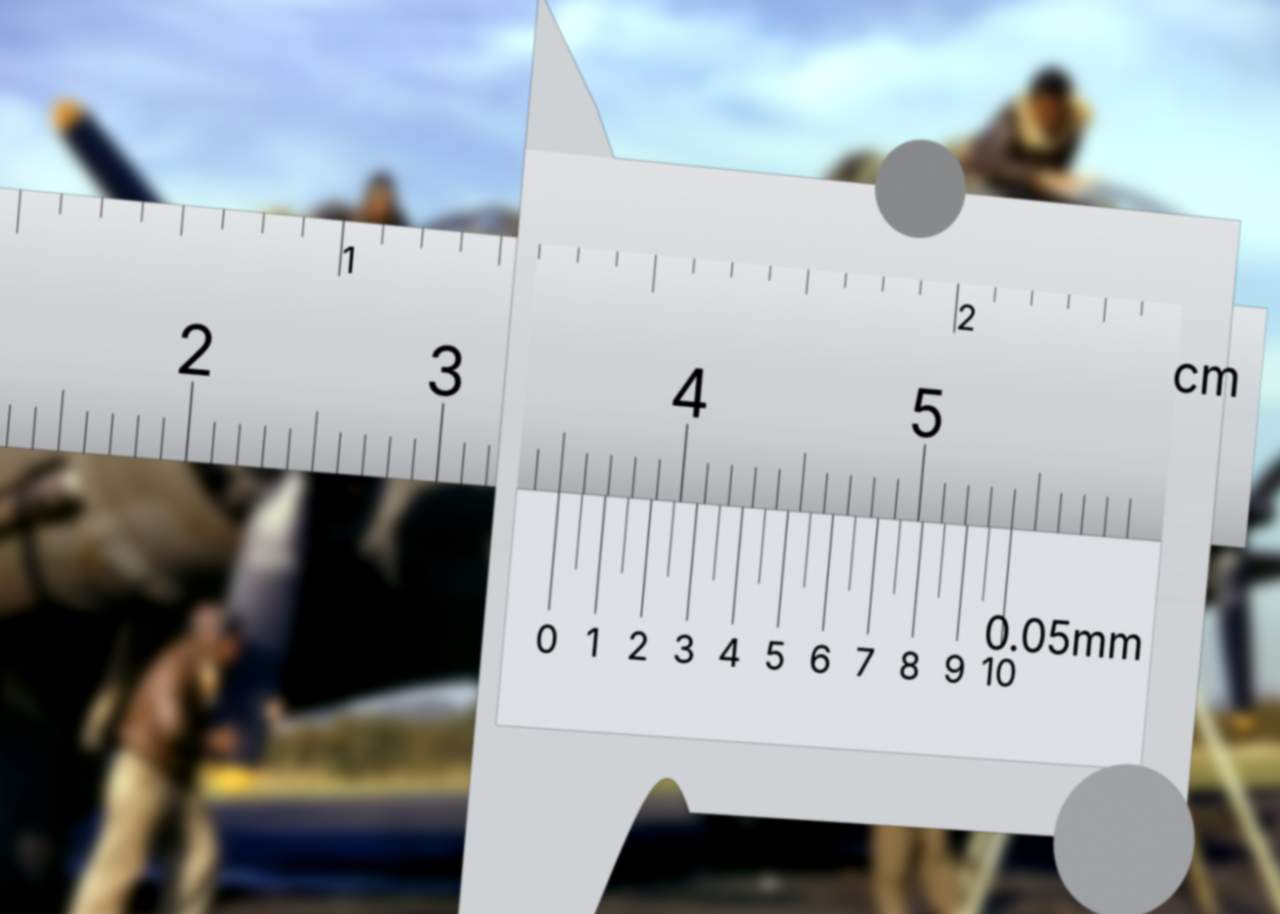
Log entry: **35.0** mm
